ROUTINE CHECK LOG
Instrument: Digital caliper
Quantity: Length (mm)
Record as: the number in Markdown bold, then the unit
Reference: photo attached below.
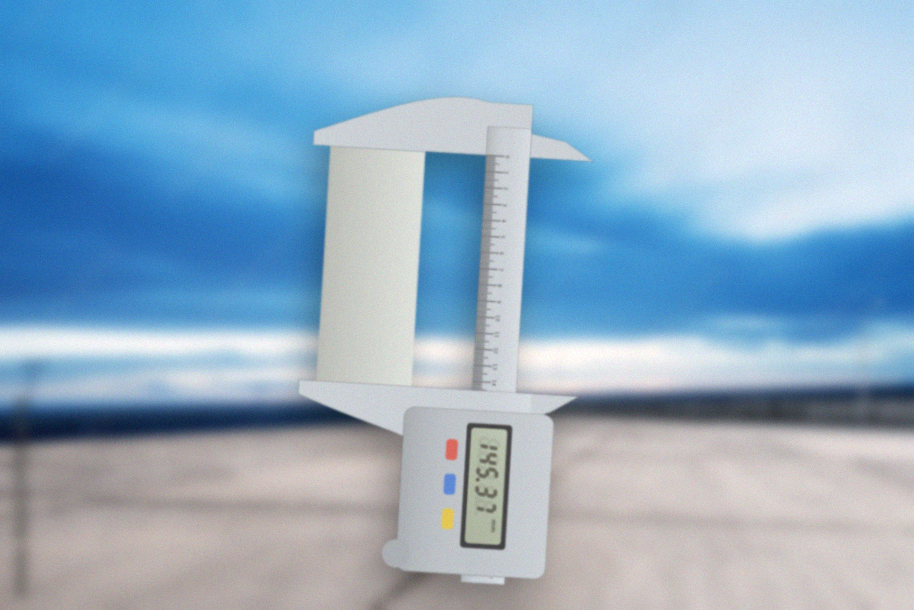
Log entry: **145.37** mm
